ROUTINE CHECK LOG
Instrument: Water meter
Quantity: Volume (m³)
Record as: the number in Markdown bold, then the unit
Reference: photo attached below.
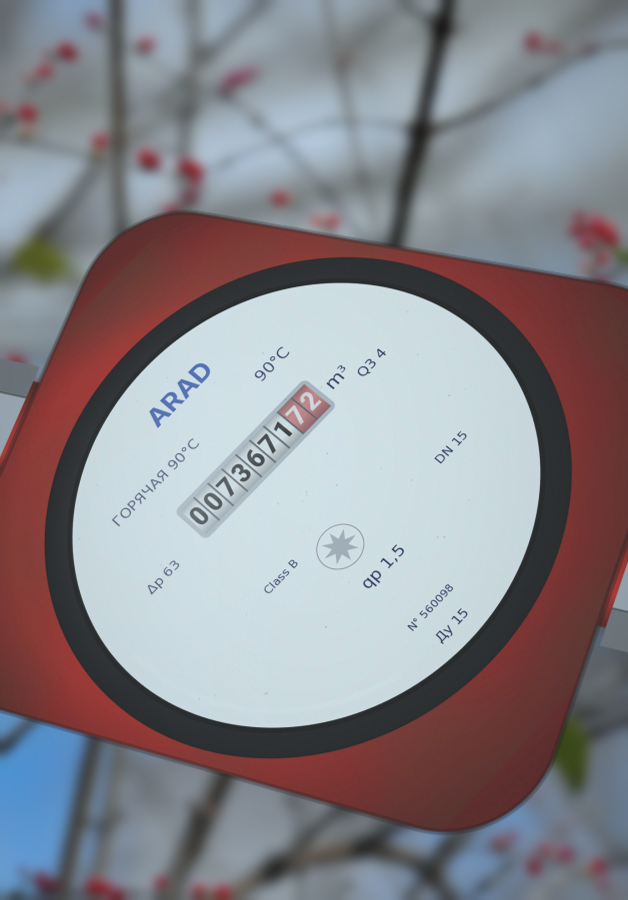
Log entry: **73671.72** m³
